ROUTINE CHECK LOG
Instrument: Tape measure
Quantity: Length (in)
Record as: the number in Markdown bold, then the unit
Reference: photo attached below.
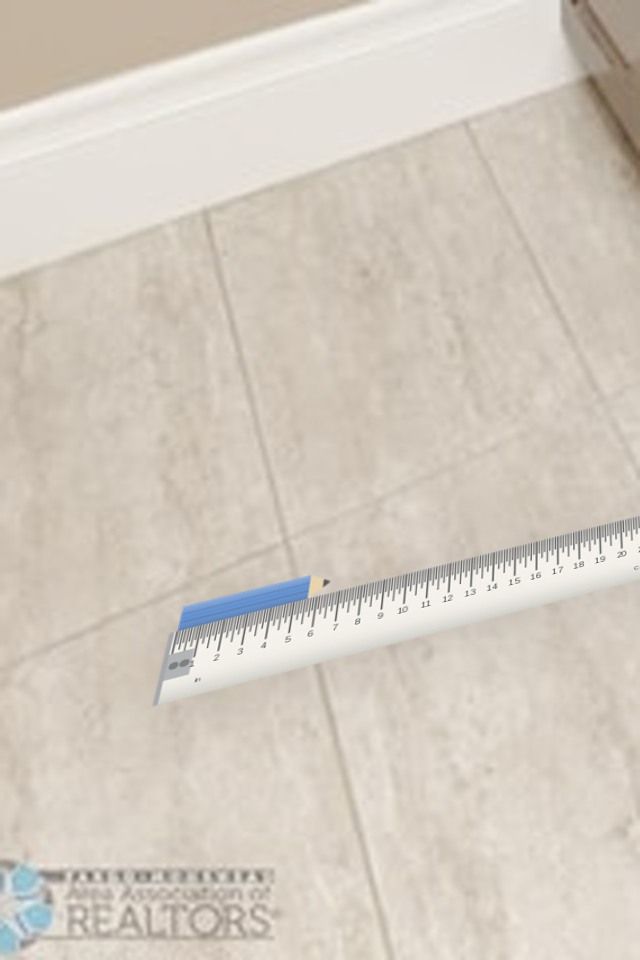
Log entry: **6.5** in
